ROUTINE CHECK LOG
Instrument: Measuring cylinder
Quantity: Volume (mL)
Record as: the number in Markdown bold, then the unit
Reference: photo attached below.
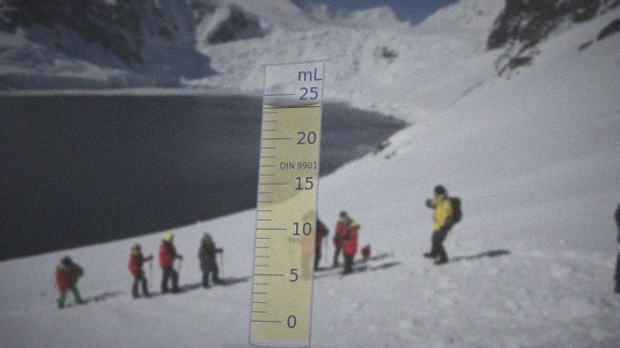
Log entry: **23.5** mL
